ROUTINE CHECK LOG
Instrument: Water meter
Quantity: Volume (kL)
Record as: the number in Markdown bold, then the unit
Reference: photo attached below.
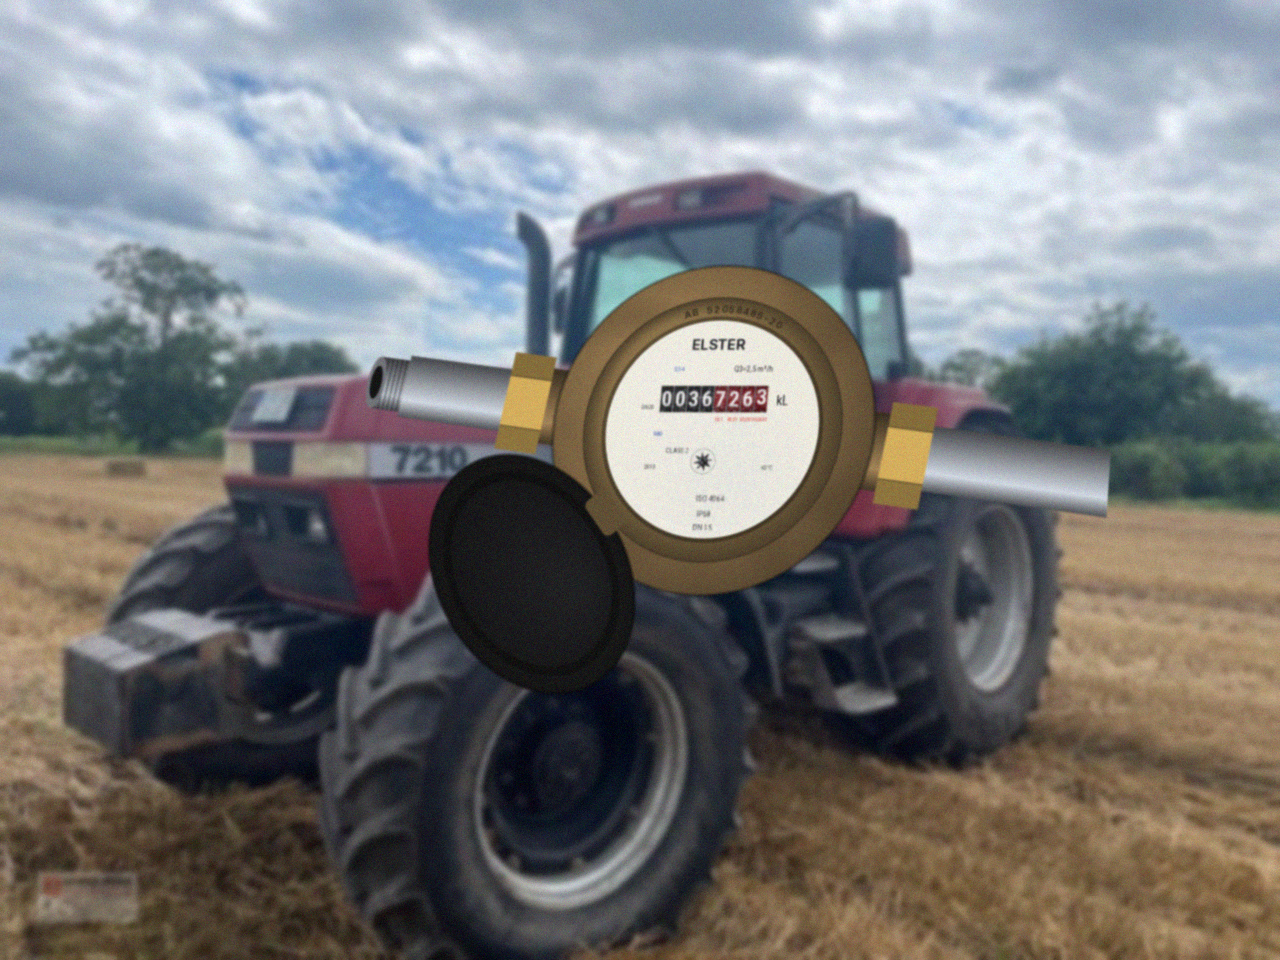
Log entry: **36.7263** kL
